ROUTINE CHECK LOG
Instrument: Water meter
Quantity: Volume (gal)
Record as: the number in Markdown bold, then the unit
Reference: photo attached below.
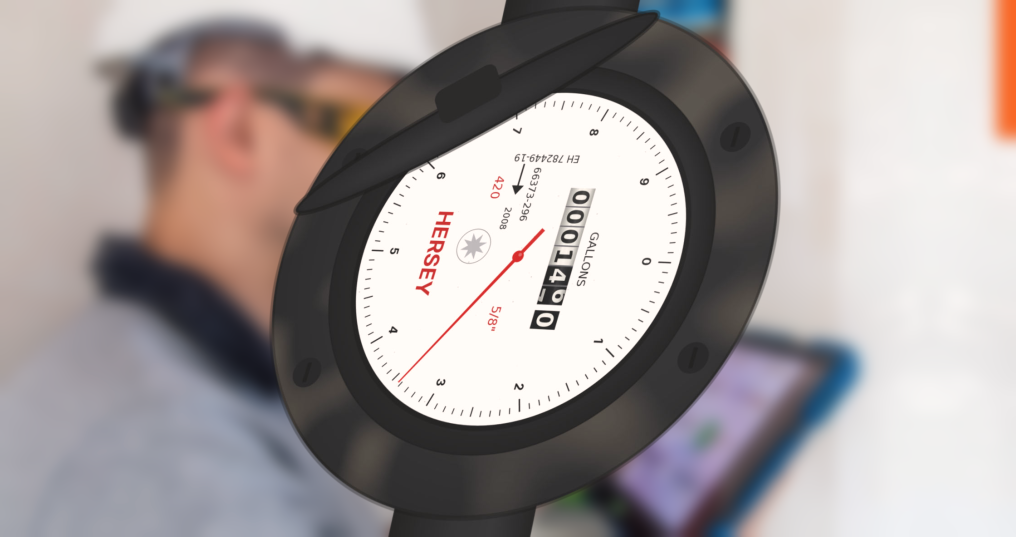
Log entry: **1463.4** gal
